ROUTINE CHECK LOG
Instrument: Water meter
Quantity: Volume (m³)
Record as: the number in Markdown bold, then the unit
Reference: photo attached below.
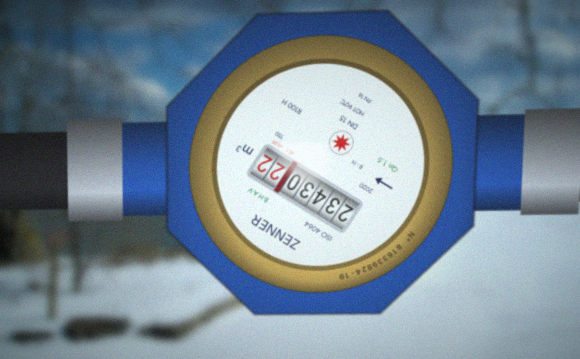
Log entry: **23430.22** m³
